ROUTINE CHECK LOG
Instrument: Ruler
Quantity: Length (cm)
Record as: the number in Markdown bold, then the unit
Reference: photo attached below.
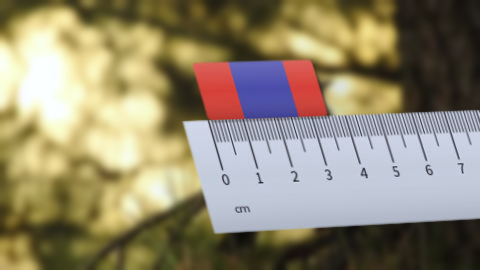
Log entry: **3.5** cm
